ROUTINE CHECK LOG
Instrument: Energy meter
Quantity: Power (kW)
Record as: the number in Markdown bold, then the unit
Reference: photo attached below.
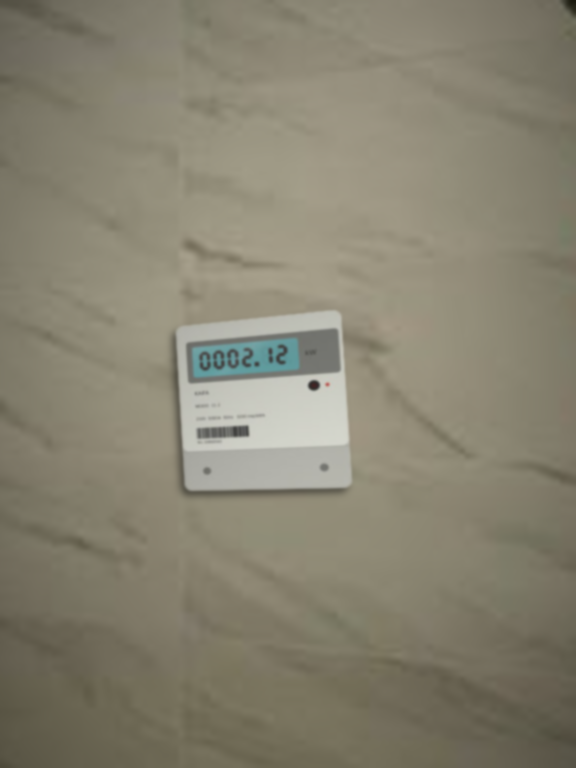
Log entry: **2.12** kW
